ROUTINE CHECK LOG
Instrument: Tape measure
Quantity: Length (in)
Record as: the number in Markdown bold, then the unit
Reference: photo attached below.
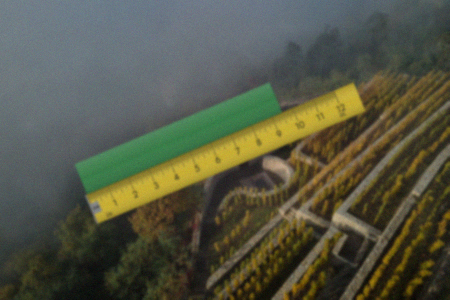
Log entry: **9.5** in
